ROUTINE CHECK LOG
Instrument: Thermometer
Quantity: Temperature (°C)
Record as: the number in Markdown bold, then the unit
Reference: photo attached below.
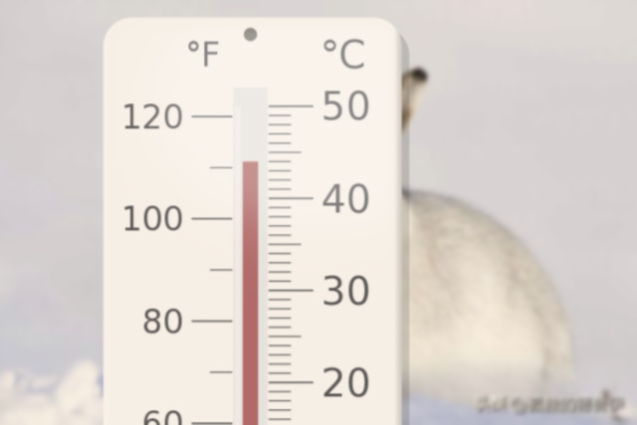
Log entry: **44** °C
